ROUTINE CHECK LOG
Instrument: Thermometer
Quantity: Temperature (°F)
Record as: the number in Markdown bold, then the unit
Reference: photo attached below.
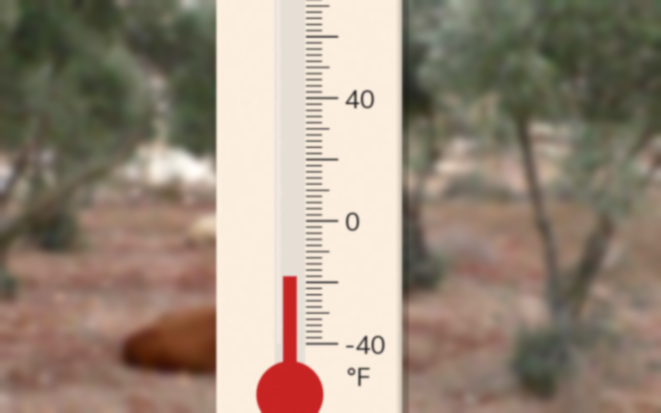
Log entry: **-18** °F
